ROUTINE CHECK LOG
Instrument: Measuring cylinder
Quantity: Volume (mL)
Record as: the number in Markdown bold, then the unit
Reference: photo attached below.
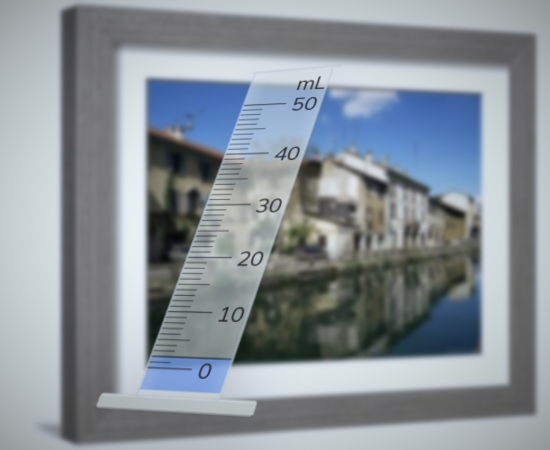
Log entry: **2** mL
